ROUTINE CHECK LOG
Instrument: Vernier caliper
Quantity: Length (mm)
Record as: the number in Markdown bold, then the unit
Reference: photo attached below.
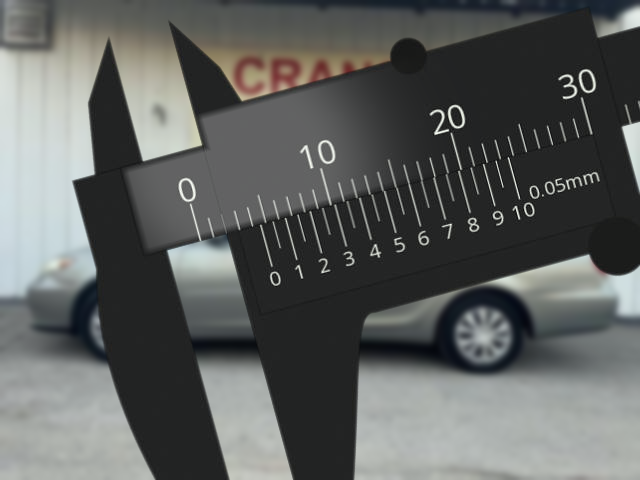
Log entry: **4.6** mm
